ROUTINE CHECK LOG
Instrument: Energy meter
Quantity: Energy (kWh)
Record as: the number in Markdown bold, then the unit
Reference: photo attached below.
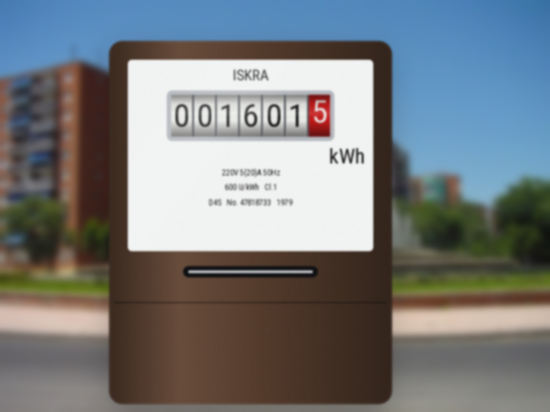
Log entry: **1601.5** kWh
